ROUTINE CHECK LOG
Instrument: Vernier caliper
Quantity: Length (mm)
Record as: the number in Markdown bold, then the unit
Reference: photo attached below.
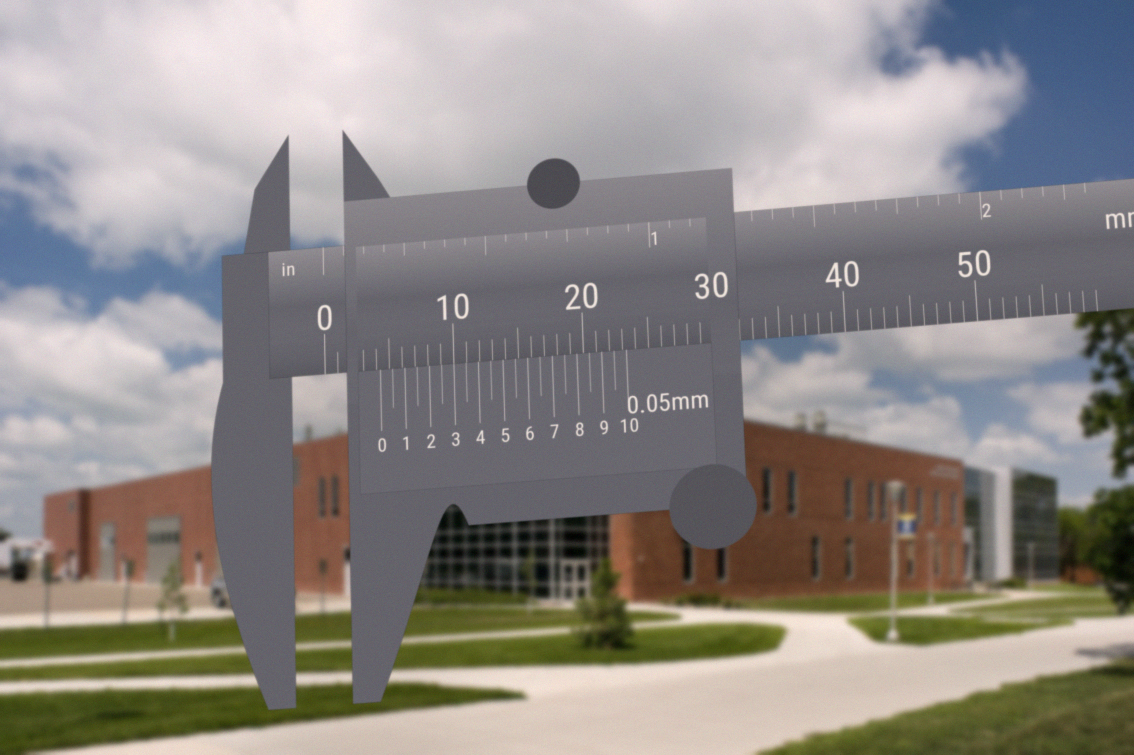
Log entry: **4.3** mm
